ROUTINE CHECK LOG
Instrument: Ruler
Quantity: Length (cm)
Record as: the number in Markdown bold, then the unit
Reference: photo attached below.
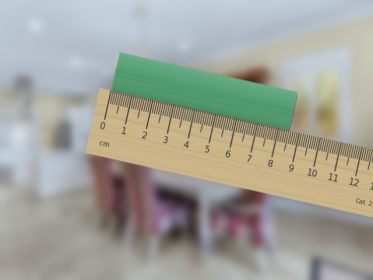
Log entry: **8.5** cm
